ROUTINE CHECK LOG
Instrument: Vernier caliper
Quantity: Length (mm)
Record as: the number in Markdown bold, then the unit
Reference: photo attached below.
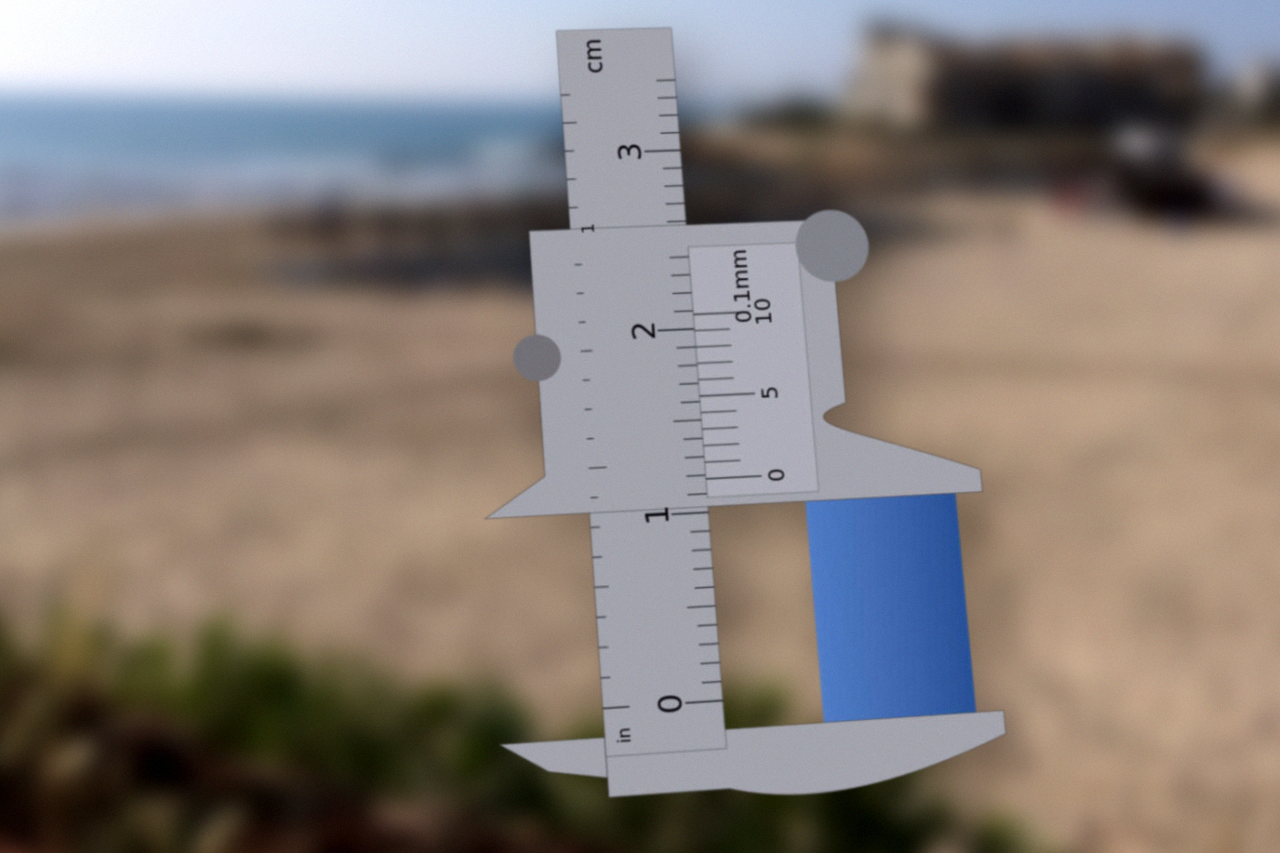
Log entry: **11.8** mm
